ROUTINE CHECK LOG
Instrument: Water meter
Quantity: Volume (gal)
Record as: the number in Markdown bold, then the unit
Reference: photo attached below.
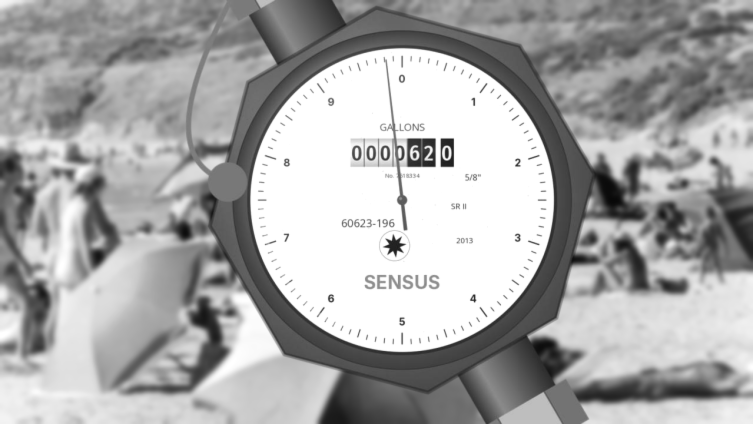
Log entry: **619.8** gal
